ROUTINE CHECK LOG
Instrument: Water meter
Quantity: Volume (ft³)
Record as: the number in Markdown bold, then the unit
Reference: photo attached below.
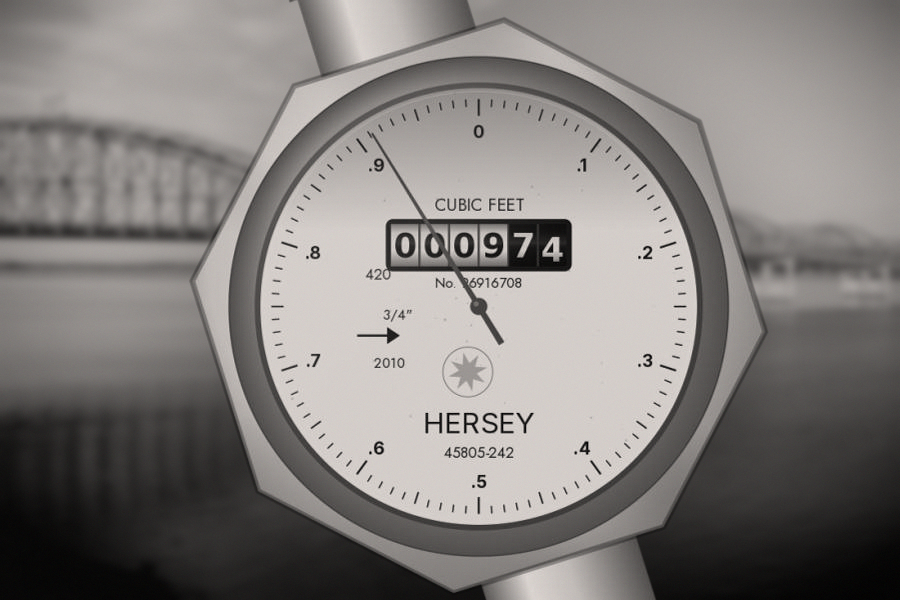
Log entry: **973.91** ft³
